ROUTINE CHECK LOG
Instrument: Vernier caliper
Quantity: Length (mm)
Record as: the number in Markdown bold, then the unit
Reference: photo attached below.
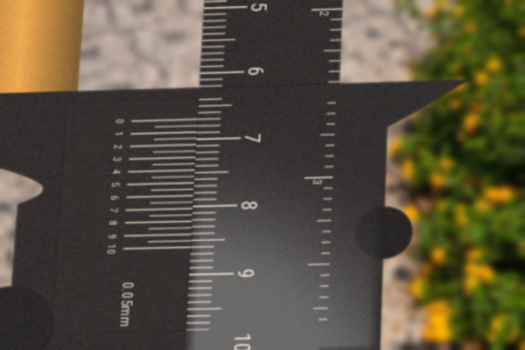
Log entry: **67.0** mm
